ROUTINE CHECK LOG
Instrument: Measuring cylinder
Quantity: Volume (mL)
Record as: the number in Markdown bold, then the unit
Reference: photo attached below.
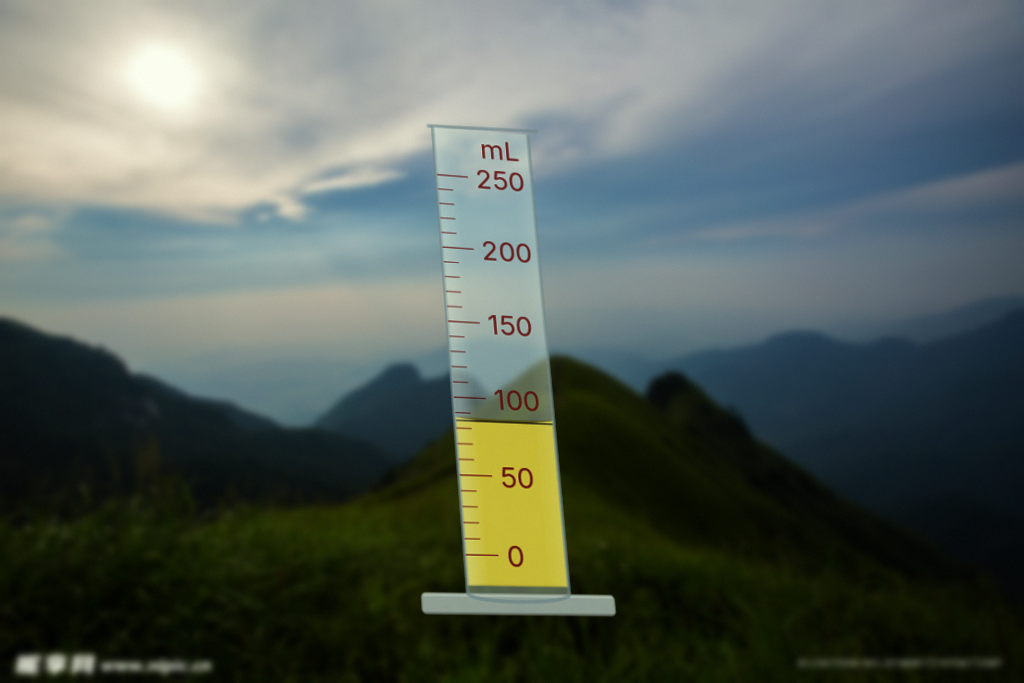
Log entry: **85** mL
